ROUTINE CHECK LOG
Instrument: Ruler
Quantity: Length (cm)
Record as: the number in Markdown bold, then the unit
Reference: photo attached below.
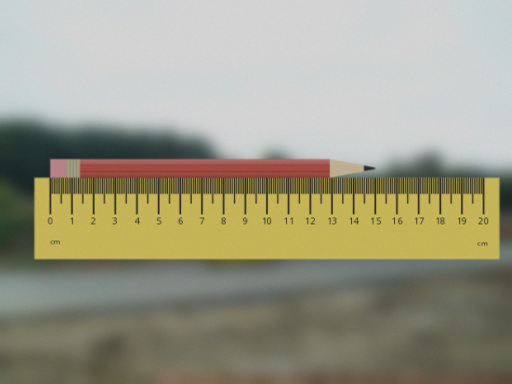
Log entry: **15** cm
